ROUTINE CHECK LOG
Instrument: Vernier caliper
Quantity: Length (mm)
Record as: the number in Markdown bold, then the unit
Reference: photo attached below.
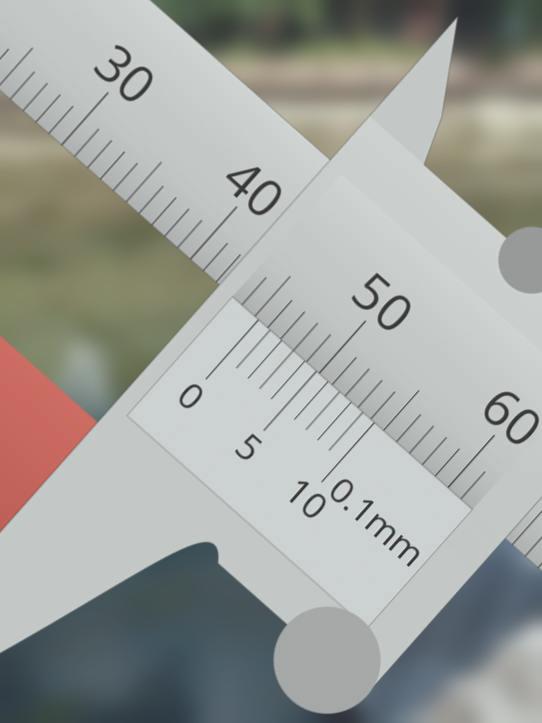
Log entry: **45.3** mm
